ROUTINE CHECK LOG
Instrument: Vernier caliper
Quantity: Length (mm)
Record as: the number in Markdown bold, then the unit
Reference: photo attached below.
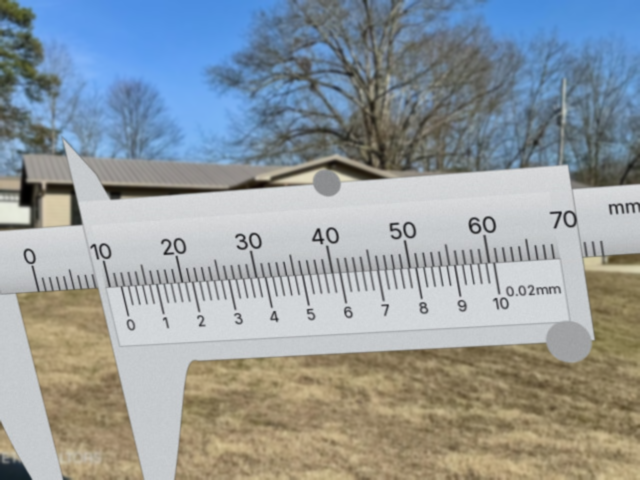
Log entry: **11.6** mm
